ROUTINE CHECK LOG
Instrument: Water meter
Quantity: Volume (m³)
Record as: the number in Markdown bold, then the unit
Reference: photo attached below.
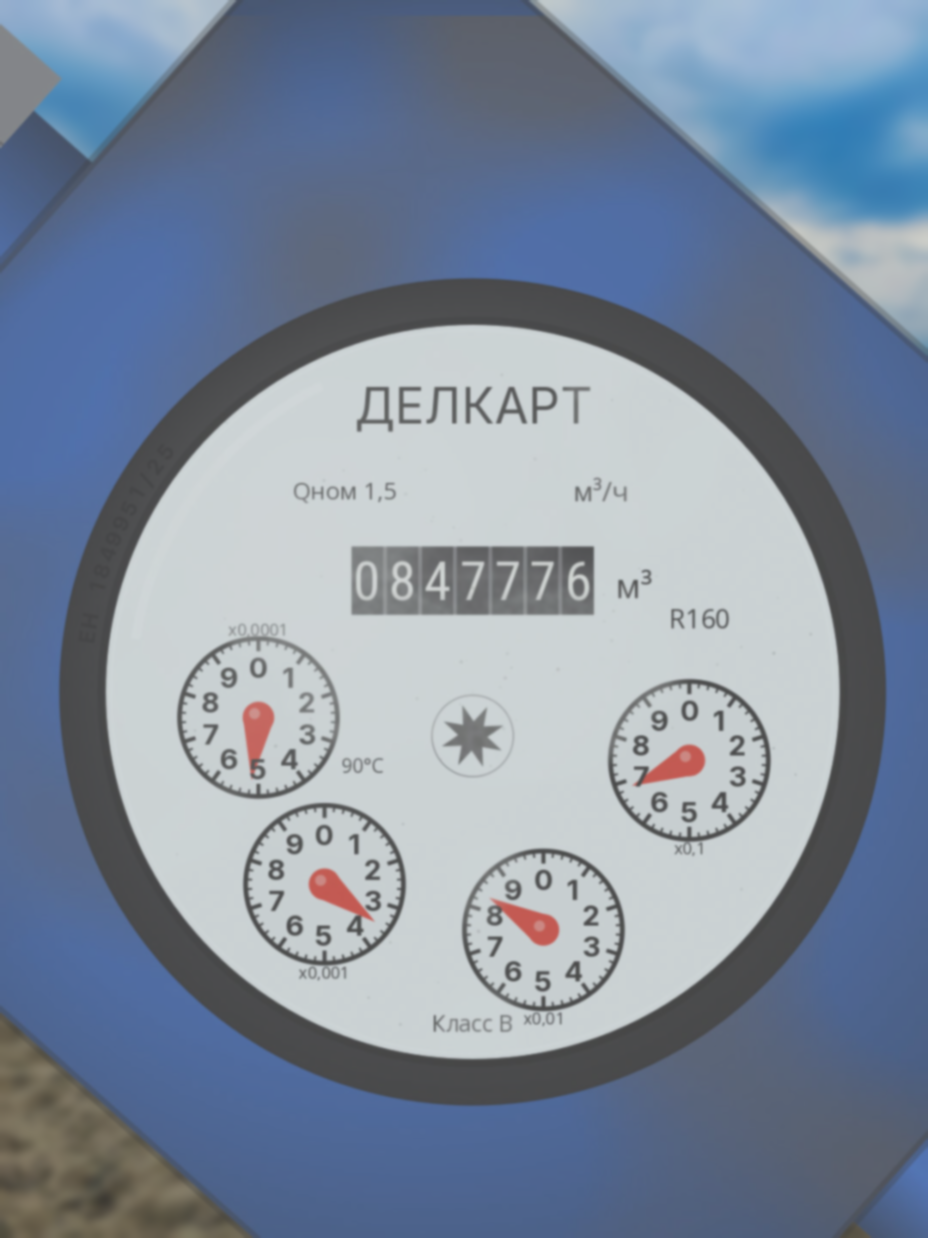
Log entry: **847776.6835** m³
